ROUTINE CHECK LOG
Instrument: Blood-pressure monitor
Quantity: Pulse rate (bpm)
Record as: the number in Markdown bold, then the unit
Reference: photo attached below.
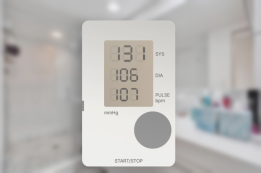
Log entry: **107** bpm
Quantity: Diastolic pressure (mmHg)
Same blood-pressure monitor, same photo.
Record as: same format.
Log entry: **106** mmHg
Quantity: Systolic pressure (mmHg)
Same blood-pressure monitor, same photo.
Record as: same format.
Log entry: **131** mmHg
